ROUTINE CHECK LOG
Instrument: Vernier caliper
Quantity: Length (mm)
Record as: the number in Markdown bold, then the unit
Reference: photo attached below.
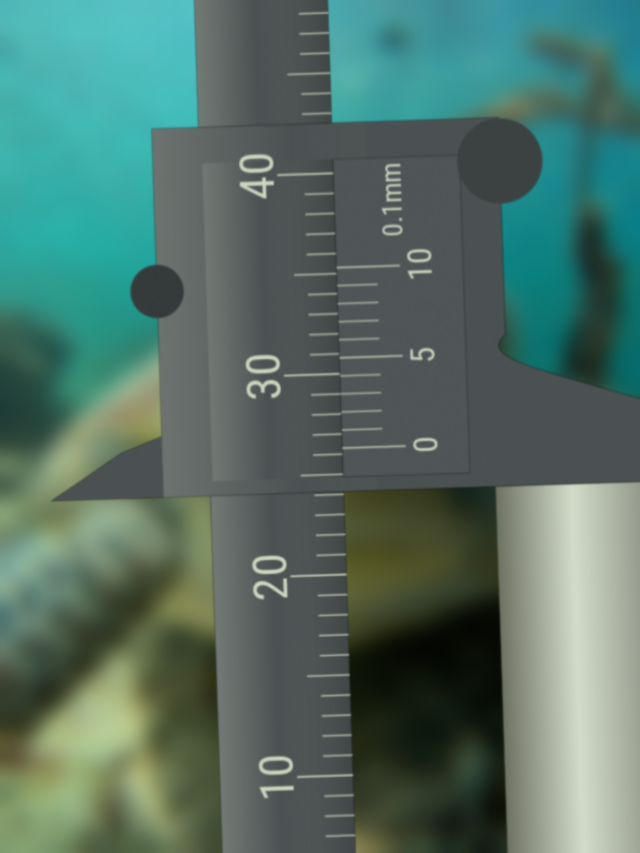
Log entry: **26.3** mm
